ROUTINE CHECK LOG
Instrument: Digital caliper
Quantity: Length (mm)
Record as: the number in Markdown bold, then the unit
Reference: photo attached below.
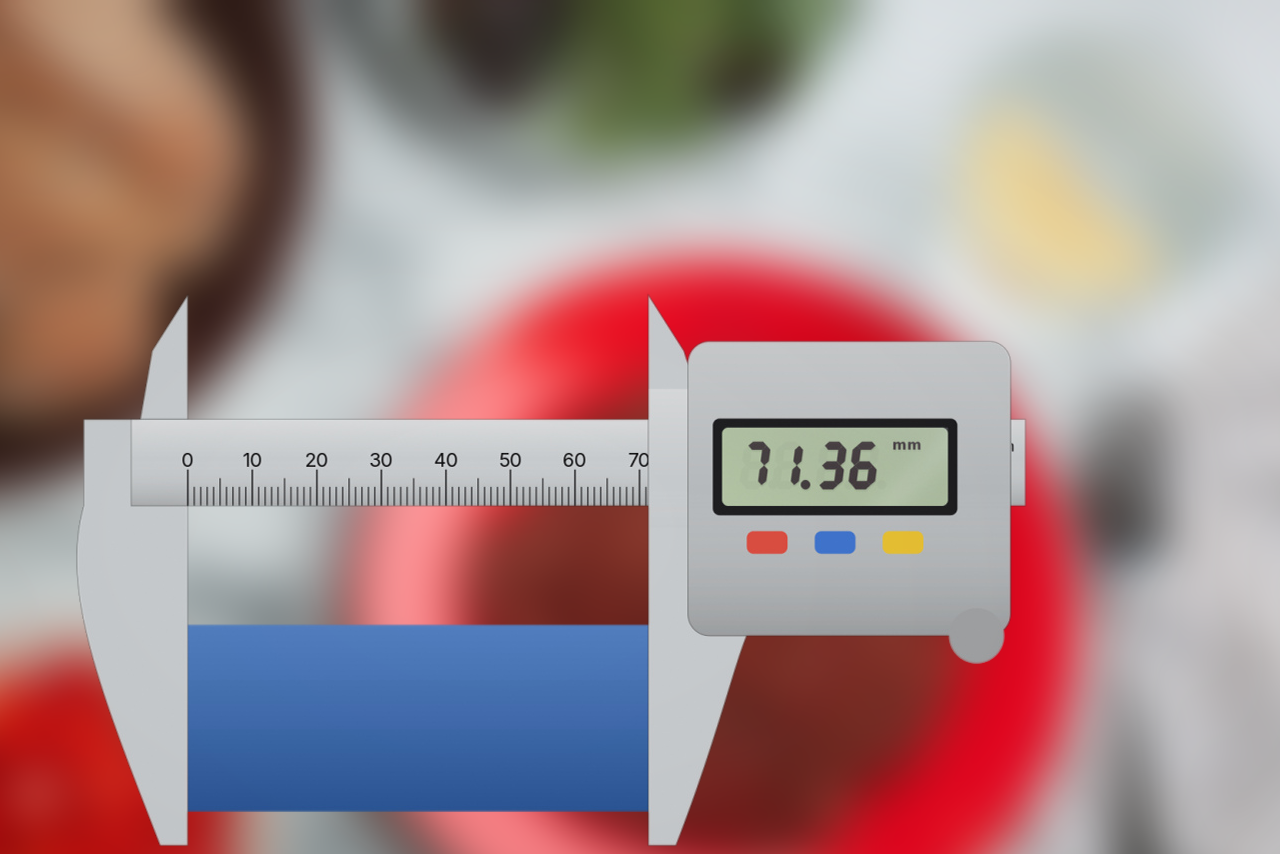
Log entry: **71.36** mm
